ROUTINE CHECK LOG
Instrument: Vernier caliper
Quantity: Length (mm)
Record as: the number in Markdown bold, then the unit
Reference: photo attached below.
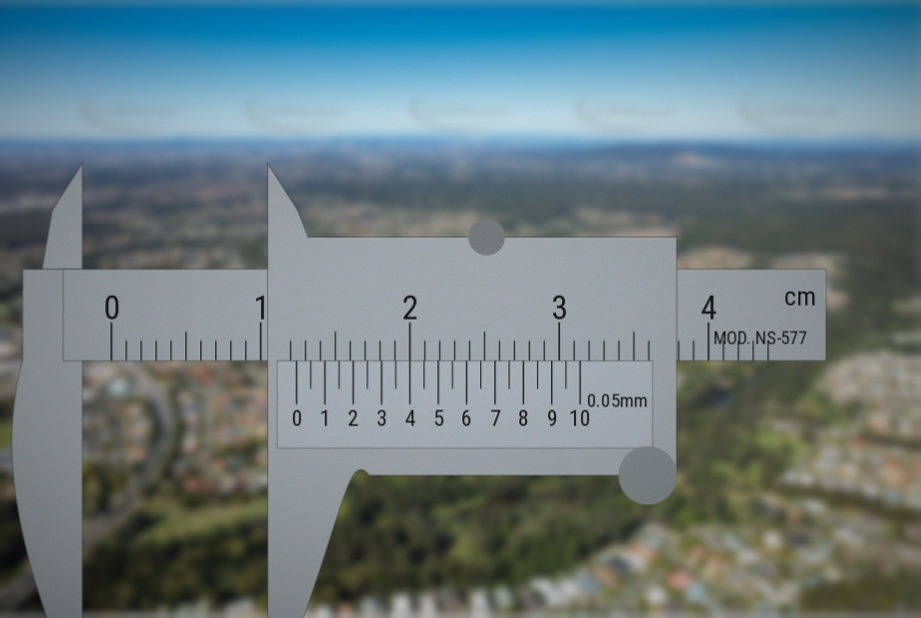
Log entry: **12.4** mm
